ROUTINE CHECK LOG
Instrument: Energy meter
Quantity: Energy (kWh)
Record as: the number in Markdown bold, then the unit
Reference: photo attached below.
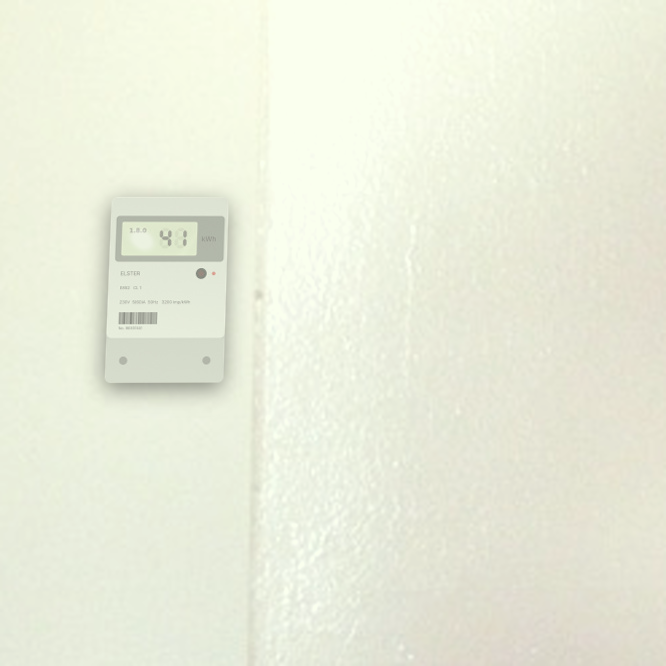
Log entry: **41** kWh
